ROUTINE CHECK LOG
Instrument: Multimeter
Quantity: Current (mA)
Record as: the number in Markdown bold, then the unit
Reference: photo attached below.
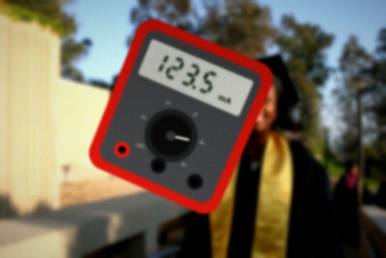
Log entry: **123.5** mA
